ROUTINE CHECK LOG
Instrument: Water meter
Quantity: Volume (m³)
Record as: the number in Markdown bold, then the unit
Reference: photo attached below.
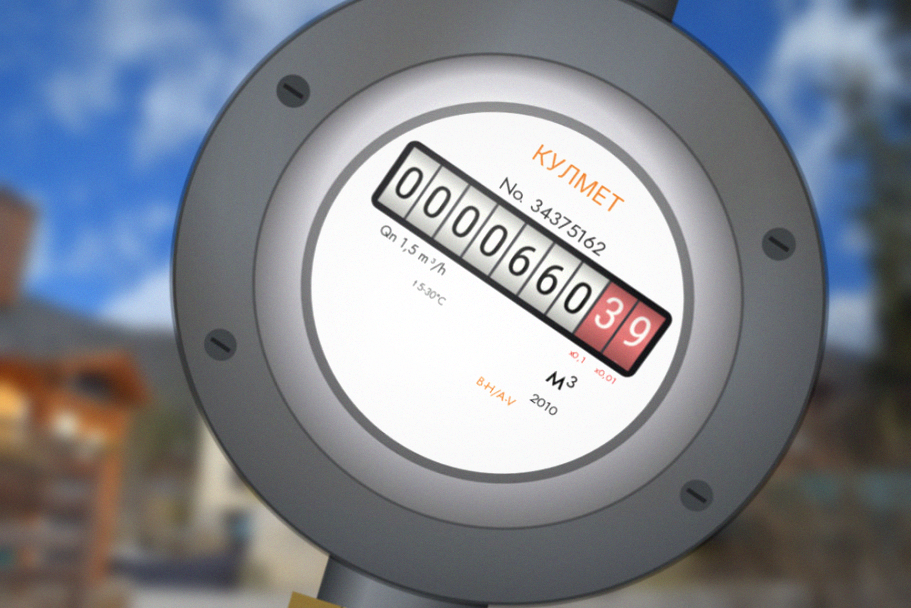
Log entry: **660.39** m³
